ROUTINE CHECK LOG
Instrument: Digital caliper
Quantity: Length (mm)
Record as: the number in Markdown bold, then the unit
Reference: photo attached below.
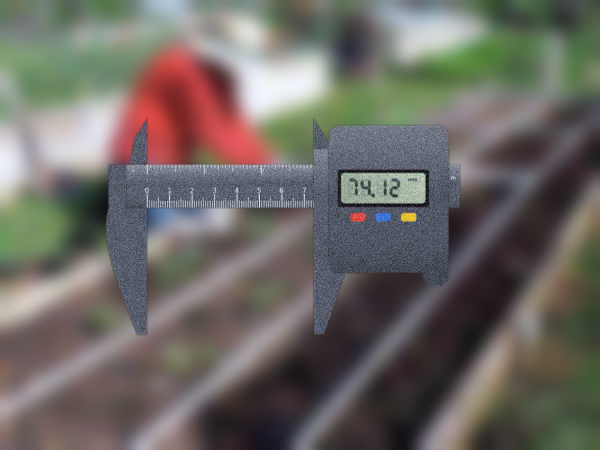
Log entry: **74.12** mm
